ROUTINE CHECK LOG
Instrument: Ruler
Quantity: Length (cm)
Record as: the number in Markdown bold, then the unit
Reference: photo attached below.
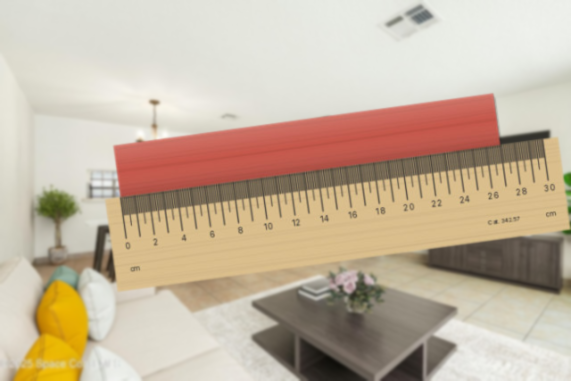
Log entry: **27** cm
